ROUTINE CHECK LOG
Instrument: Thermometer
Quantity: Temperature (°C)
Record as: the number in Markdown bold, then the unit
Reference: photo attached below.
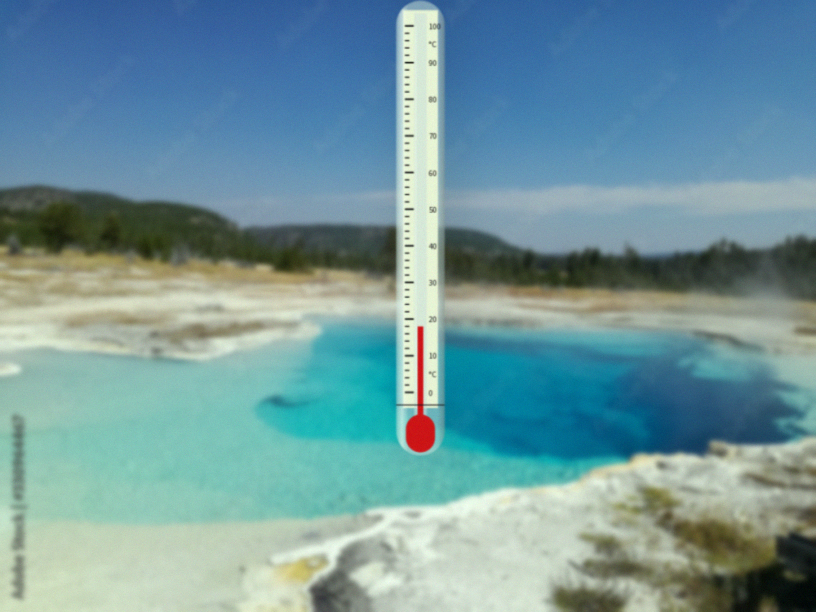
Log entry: **18** °C
